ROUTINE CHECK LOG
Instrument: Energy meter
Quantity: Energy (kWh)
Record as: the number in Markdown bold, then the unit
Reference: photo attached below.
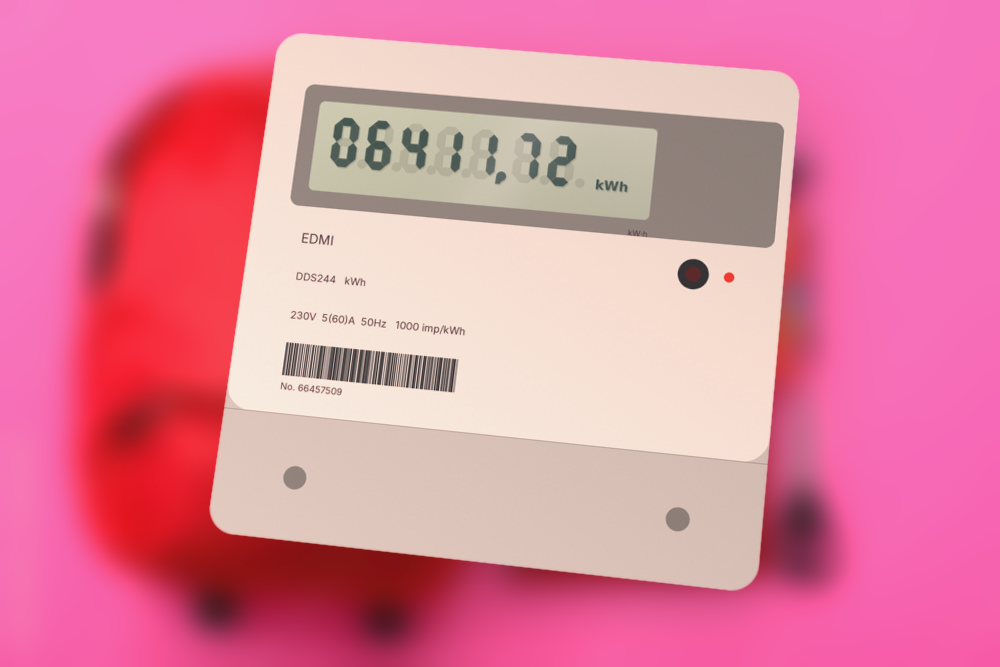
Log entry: **6411.72** kWh
